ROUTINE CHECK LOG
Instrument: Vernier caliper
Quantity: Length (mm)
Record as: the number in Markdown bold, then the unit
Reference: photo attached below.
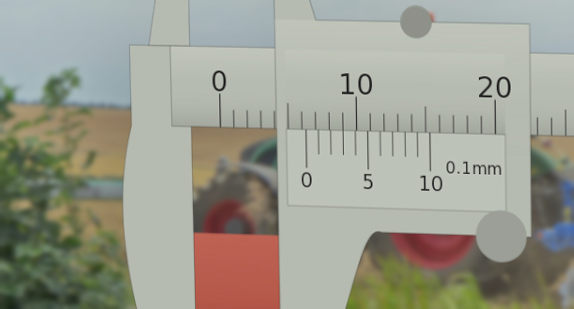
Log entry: **6.3** mm
